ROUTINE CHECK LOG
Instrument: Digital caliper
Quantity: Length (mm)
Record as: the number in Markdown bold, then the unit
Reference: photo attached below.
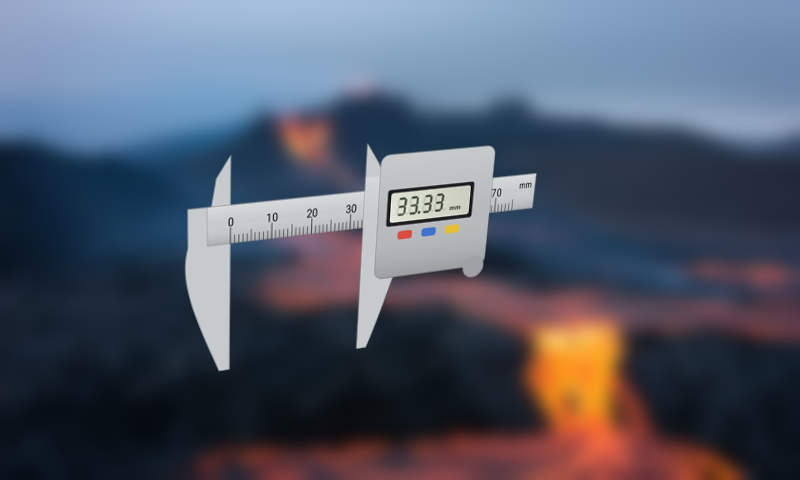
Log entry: **33.33** mm
